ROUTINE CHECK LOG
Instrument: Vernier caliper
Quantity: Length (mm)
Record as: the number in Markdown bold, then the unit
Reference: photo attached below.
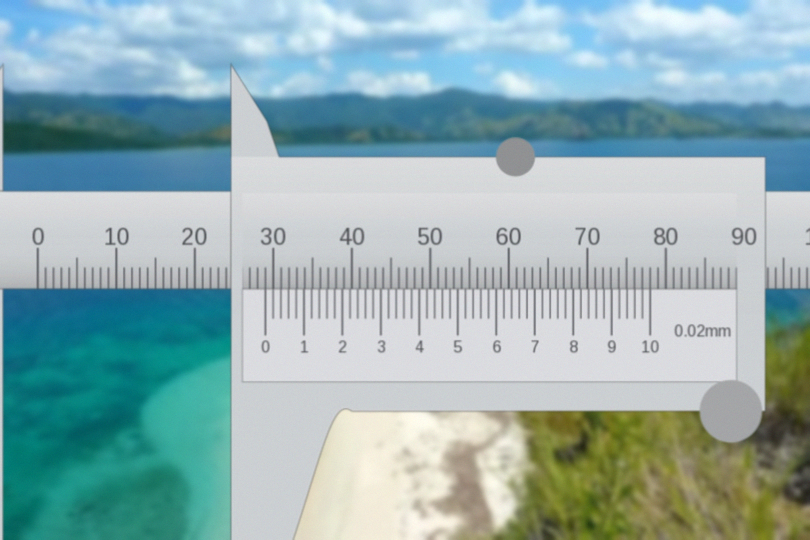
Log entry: **29.0** mm
